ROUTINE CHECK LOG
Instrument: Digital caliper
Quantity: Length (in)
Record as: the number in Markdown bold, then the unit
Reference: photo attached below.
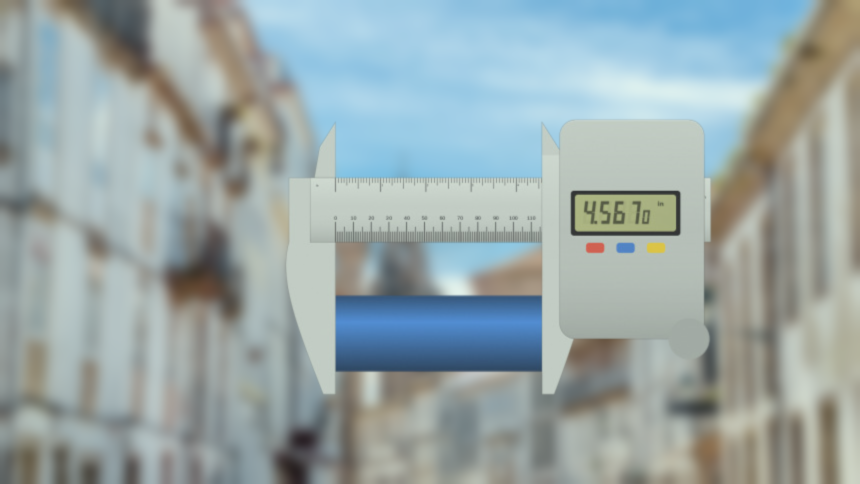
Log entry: **4.5670** in
